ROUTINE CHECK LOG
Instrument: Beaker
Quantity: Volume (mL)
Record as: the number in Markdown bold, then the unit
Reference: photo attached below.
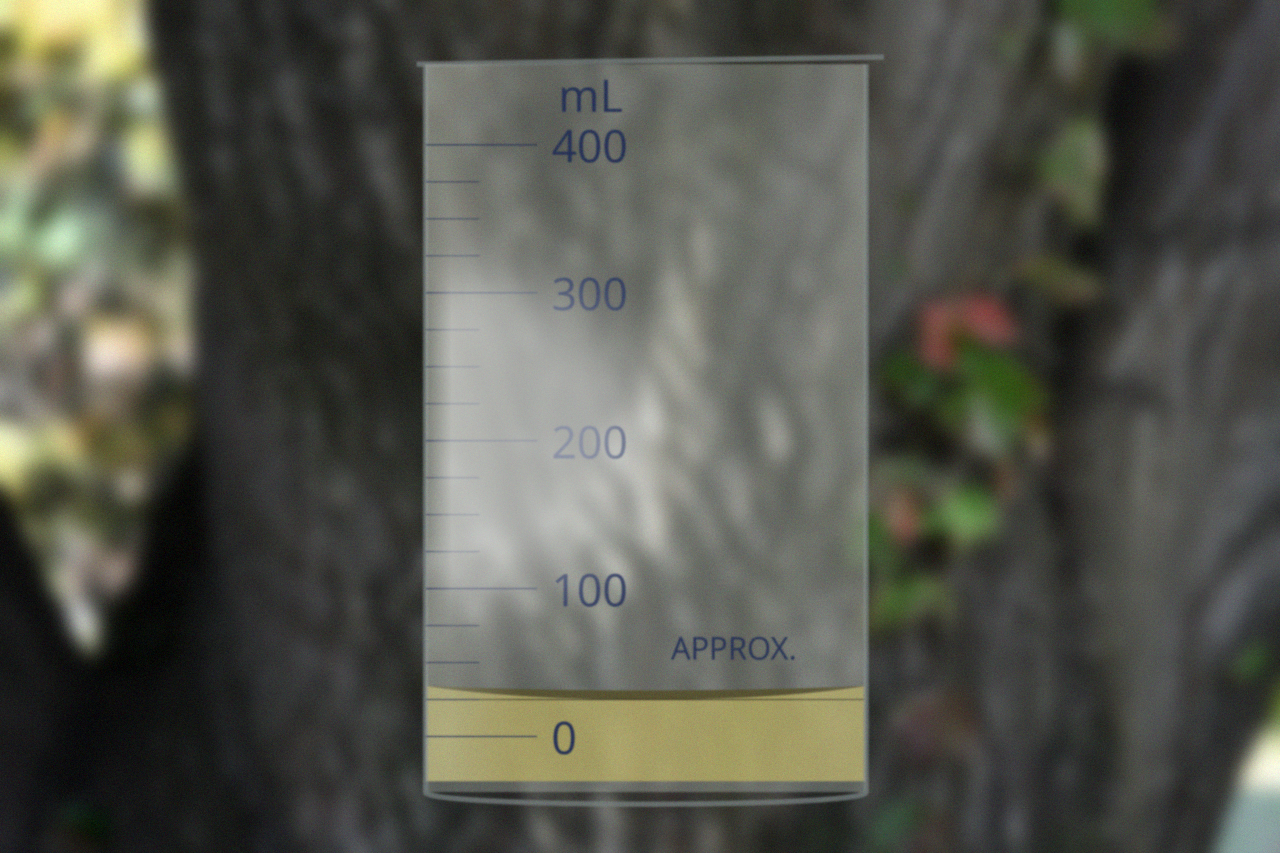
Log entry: **25** mL
